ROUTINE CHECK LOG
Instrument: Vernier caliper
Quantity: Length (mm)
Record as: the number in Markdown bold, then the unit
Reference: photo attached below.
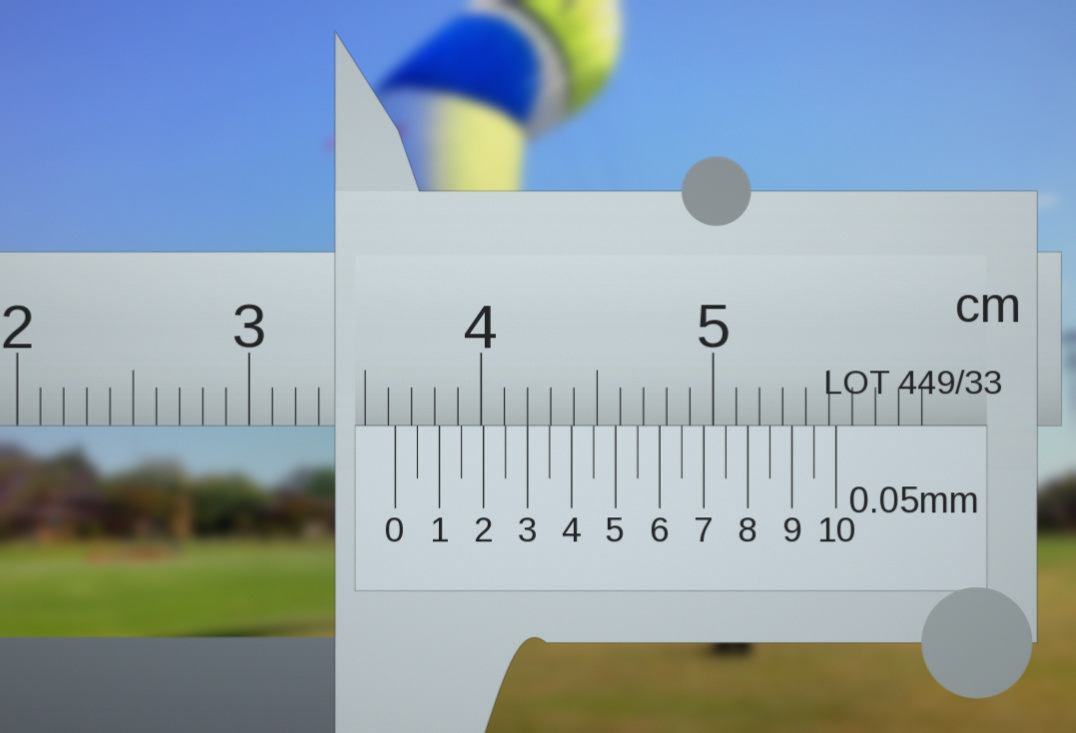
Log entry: **36.3** mm
